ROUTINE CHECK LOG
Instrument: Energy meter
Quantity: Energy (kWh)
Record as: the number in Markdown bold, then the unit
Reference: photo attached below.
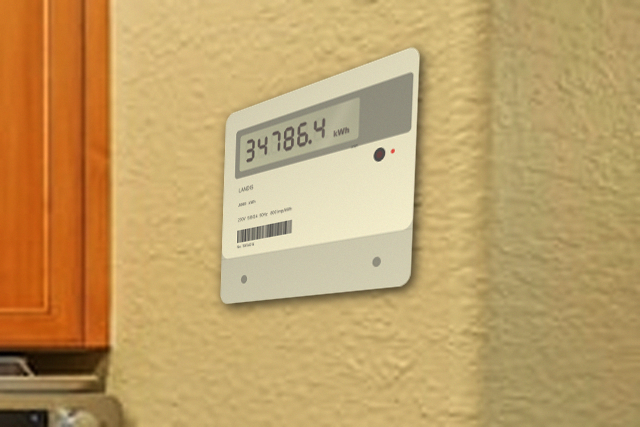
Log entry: **34786.4** kWh
